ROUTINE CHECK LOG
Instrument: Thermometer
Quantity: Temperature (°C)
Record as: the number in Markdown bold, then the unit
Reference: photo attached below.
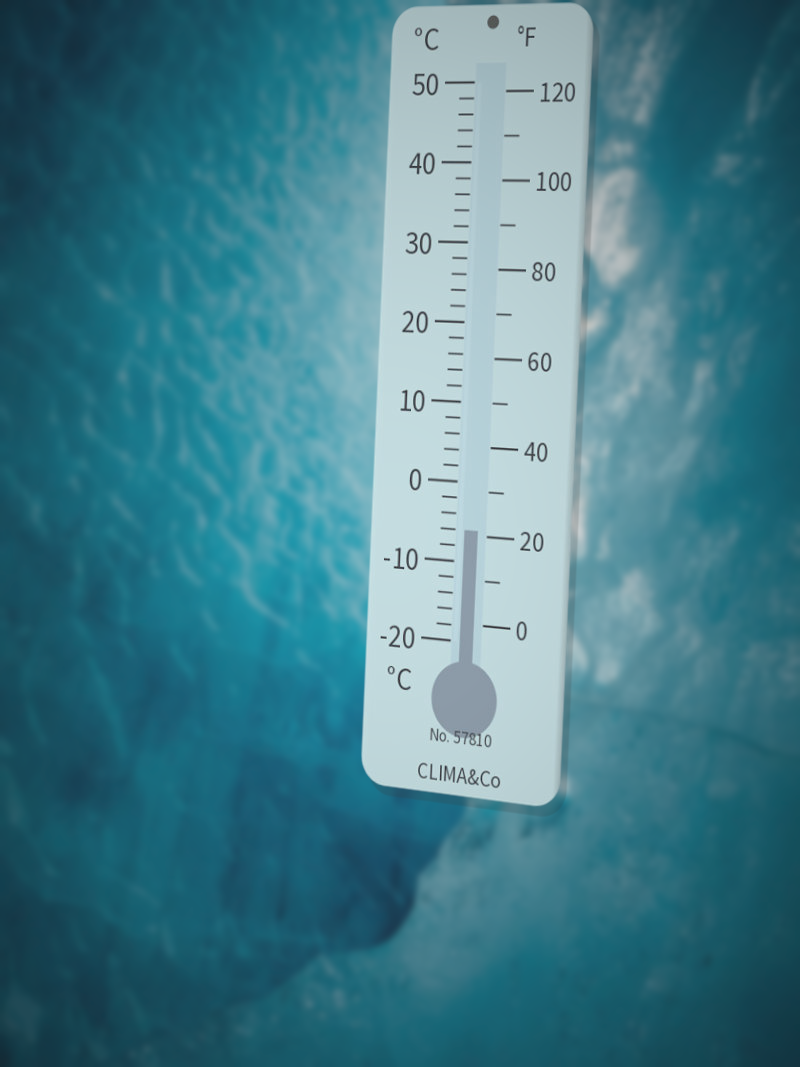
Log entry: **-6** °C
